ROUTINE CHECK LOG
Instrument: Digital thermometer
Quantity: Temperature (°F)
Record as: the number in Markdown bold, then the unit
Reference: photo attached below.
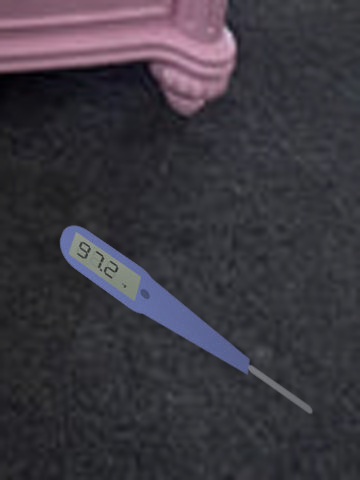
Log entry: **97.2** °F
